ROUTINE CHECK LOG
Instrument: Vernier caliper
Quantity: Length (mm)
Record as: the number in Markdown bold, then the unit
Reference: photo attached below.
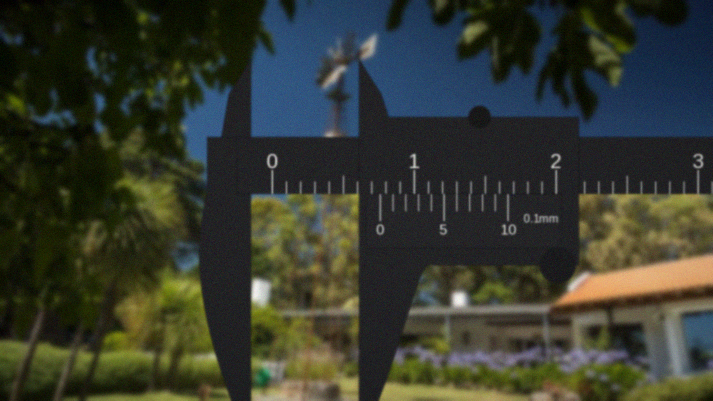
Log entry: **7.6** mm
